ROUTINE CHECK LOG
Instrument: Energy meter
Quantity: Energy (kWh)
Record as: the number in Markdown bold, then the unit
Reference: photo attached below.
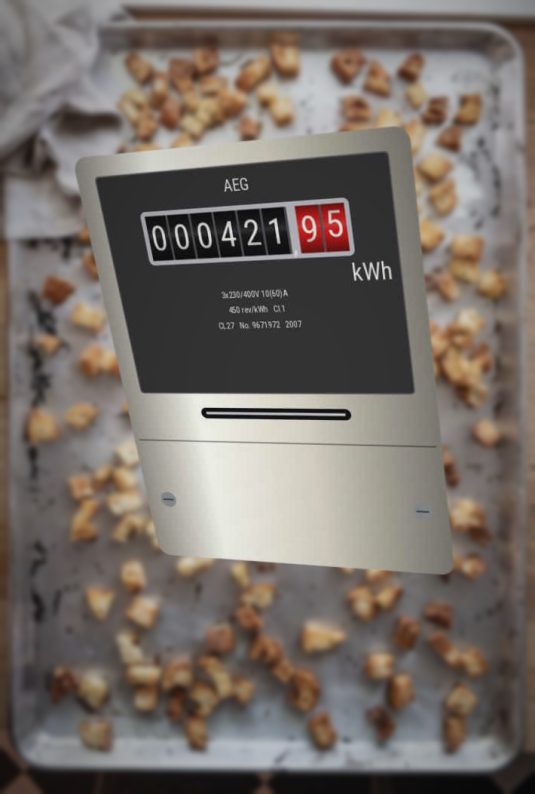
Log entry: **421.95** kWh
